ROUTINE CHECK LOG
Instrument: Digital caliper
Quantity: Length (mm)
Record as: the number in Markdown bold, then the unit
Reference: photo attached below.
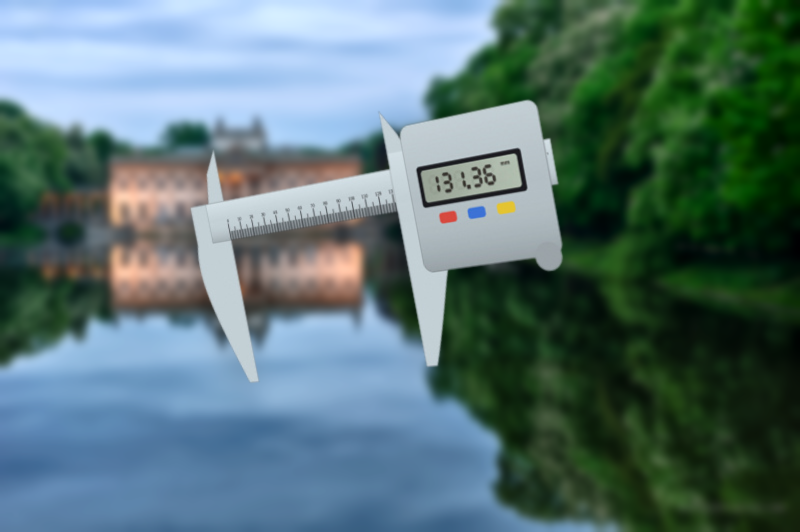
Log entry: **131.36** mm
